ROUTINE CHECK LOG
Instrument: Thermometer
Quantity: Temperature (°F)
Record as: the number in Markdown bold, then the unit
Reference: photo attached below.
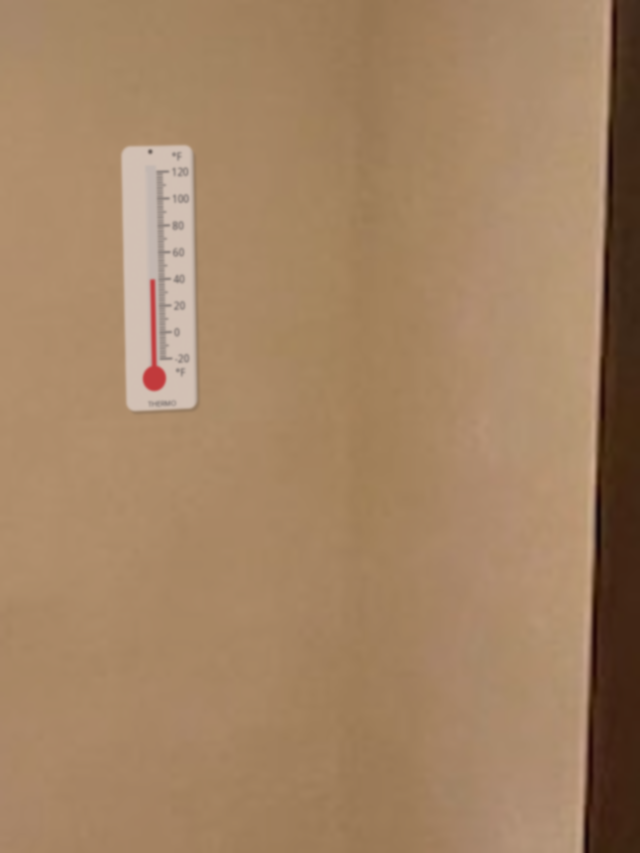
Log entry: **40** °F
